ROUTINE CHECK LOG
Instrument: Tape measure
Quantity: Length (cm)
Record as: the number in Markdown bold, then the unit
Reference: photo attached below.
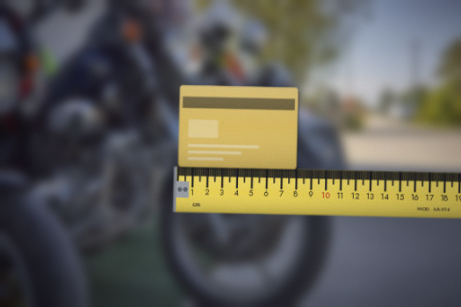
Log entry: **8** cm
